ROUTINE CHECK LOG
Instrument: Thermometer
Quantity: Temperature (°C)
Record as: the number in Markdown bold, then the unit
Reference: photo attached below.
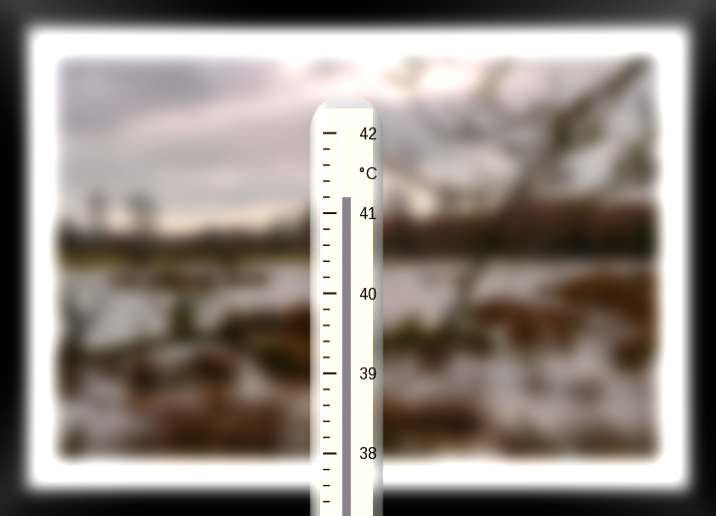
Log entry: **41.2** °C
